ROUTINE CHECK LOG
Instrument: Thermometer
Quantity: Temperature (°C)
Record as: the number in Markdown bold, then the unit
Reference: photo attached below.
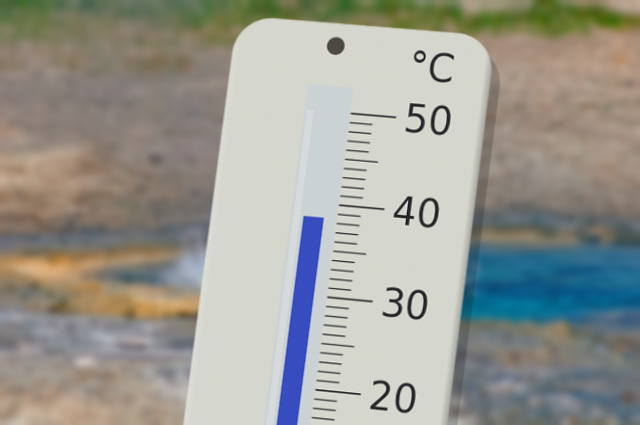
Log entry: **38.5** °C
